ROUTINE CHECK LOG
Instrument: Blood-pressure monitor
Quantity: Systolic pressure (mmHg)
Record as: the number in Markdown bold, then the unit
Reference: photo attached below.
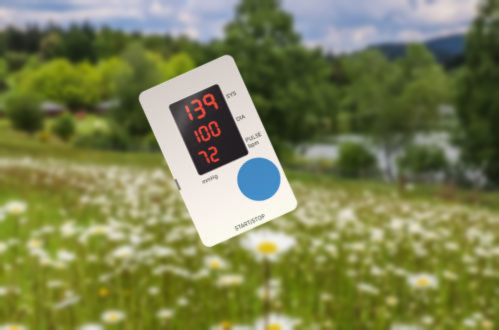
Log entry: **139** mmHg
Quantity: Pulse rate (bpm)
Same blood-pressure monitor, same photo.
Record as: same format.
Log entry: **72** bpm
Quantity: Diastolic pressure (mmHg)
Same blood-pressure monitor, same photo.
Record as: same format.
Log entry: **100** mmHg
